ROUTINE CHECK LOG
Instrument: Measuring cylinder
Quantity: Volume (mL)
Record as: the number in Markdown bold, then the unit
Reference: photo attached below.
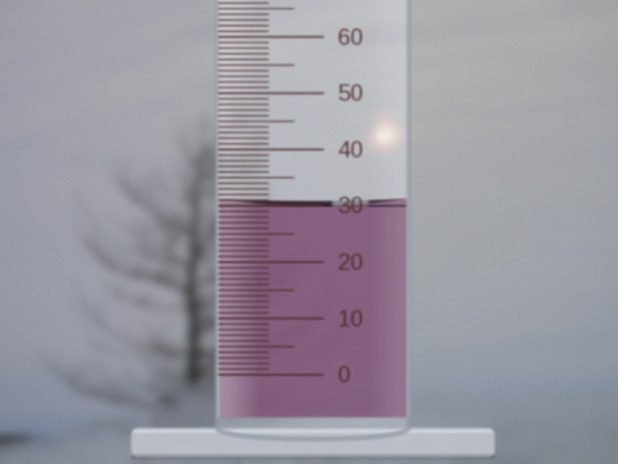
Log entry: **30** mL
